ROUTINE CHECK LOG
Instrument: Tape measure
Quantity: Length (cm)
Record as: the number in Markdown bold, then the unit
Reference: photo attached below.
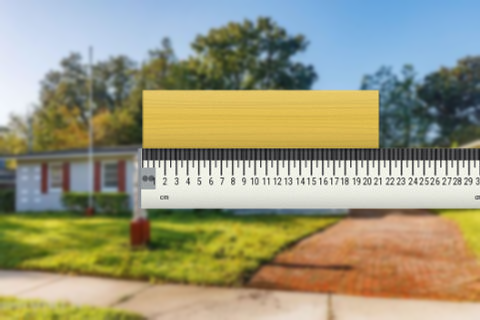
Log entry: **21** cm
